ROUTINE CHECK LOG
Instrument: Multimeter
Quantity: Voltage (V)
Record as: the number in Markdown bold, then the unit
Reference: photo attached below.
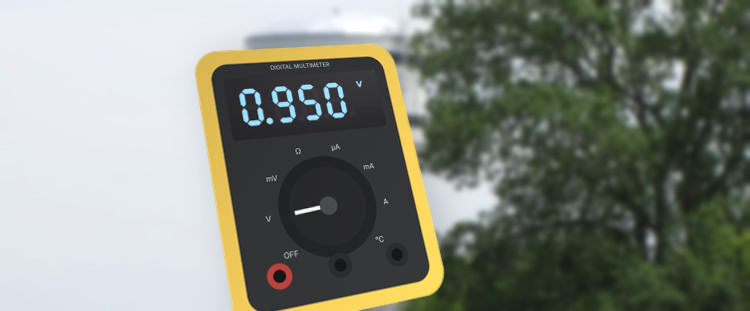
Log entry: **0.950** V
